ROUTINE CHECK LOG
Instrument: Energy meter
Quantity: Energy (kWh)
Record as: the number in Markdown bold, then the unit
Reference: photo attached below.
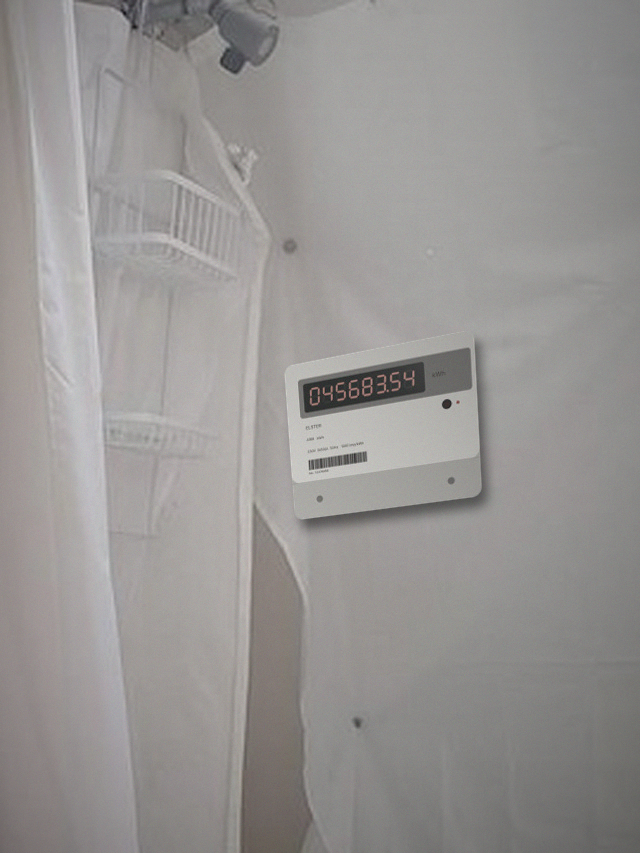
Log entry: **45683.54** kWh
